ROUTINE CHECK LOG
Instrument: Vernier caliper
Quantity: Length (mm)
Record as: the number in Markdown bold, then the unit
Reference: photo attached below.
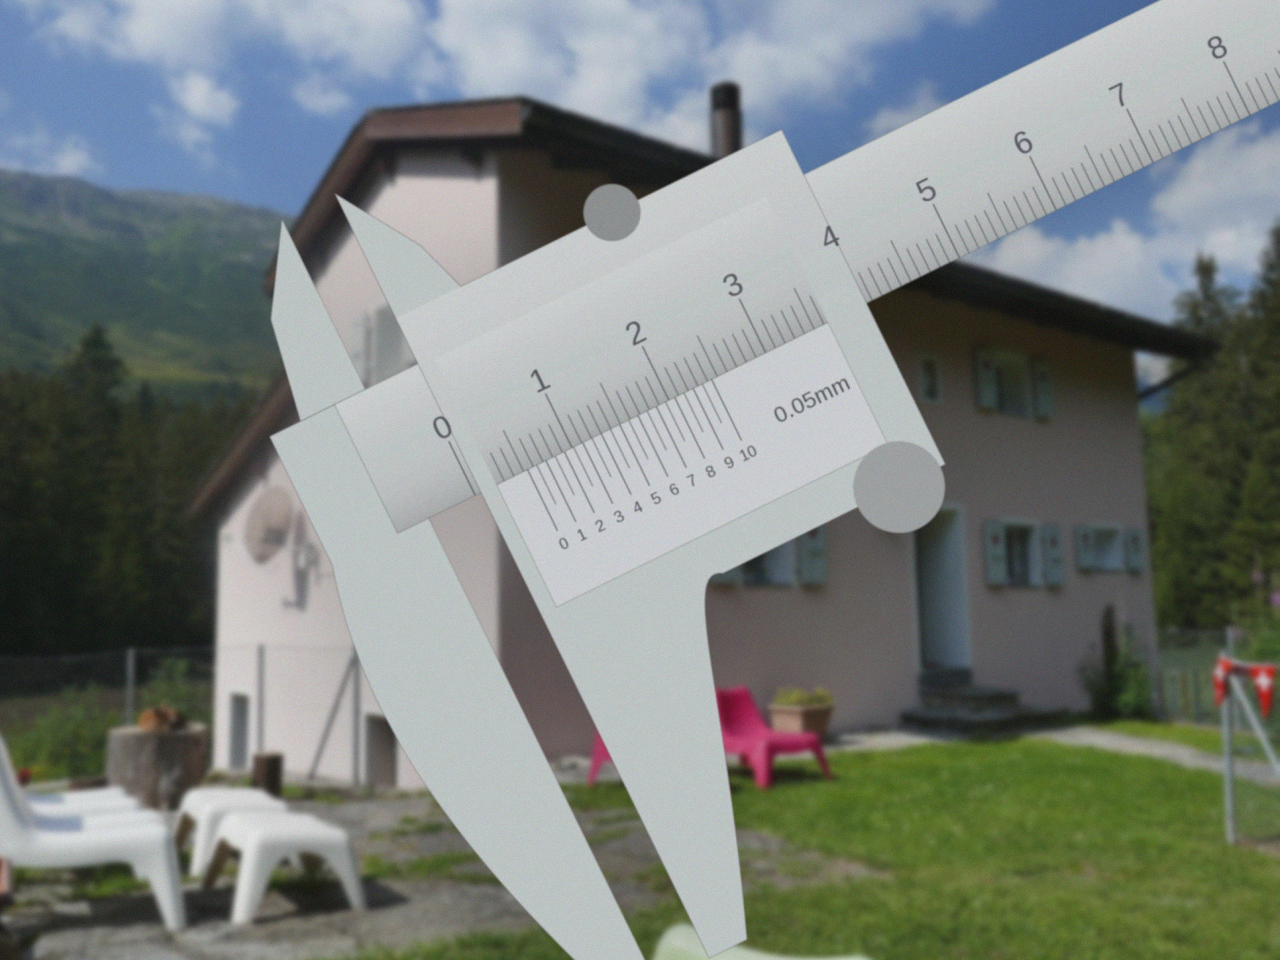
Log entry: **5.4** mm
